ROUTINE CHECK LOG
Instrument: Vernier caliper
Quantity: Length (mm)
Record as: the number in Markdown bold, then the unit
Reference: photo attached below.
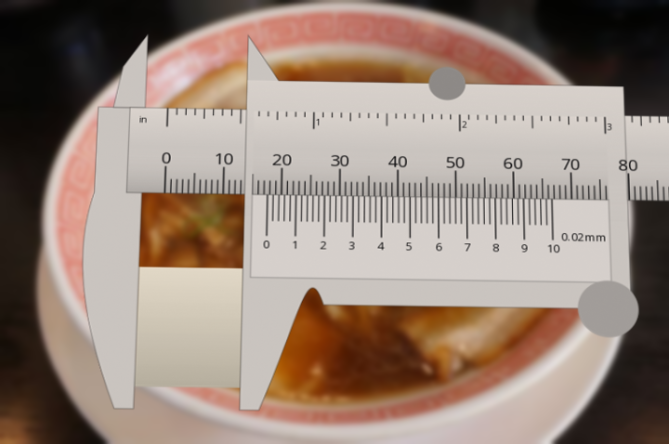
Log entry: **17.6** mm
